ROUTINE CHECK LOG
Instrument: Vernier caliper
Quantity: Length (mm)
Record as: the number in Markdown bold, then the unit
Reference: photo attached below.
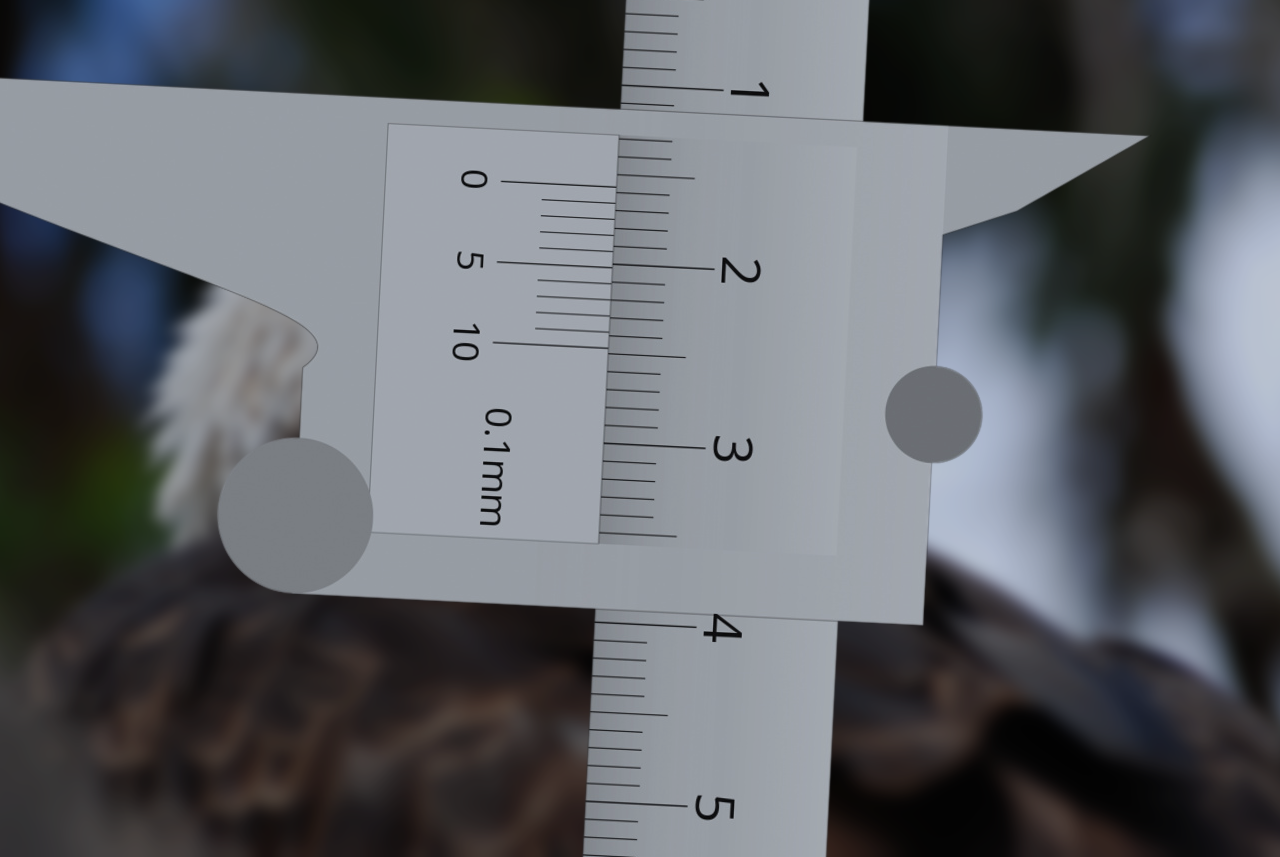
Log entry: **15.7** mm
